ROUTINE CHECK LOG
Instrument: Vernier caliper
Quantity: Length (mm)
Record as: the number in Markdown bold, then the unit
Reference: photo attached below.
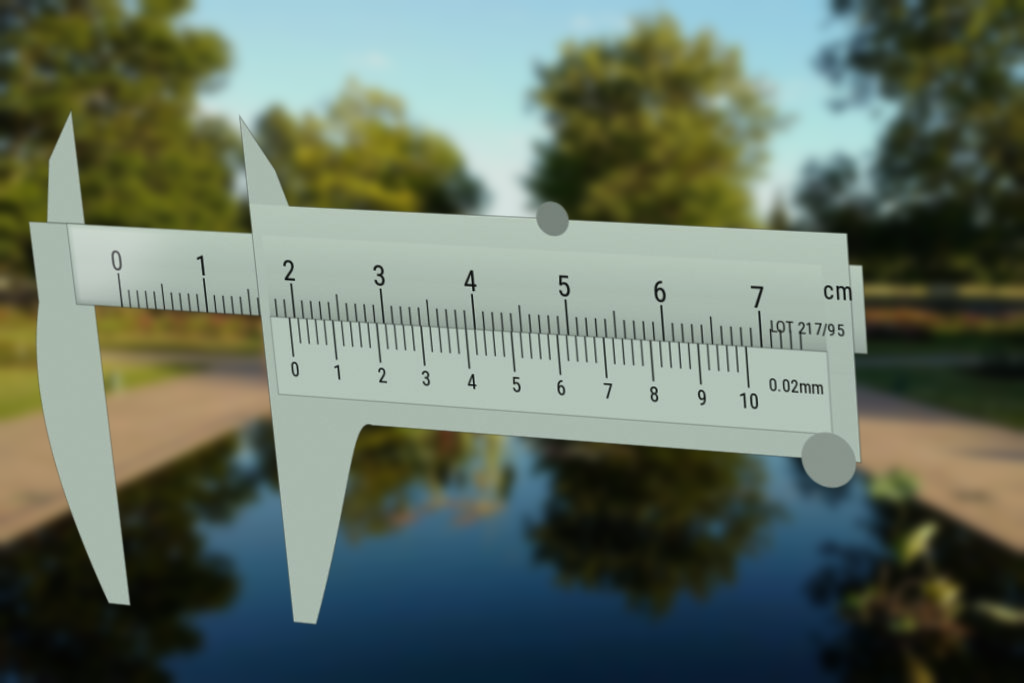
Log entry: **19.4** mm
